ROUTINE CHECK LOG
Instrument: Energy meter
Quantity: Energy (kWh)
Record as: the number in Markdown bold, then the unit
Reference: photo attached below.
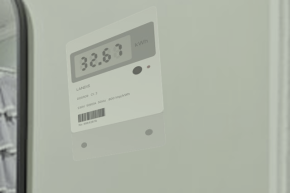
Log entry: **32.67** kWh
